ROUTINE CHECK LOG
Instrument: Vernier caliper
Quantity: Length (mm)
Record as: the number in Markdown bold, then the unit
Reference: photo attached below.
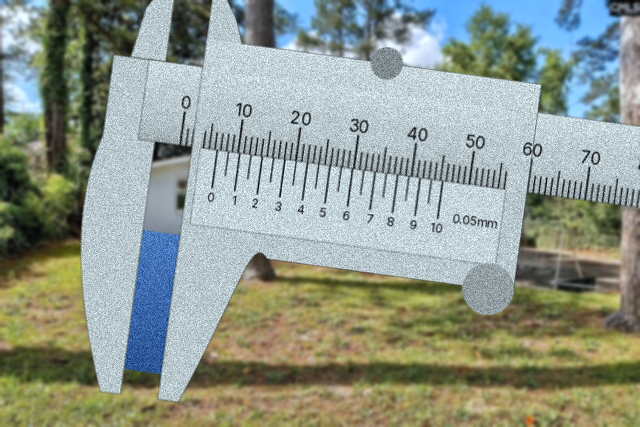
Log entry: **6.4** mm
